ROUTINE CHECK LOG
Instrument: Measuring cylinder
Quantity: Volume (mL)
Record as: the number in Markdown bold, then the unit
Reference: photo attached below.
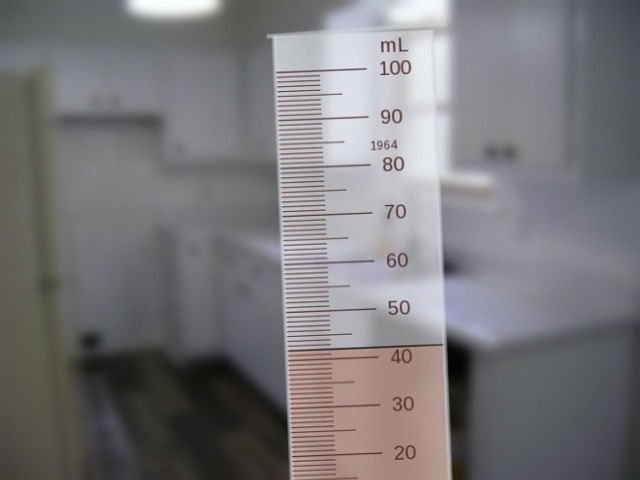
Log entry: **42** mL
